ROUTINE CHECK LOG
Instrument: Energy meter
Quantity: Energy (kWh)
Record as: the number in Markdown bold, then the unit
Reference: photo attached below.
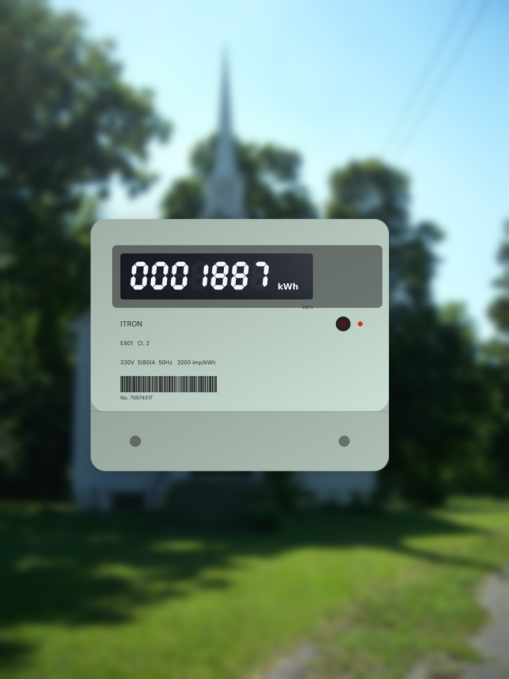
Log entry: **1887** kWh
